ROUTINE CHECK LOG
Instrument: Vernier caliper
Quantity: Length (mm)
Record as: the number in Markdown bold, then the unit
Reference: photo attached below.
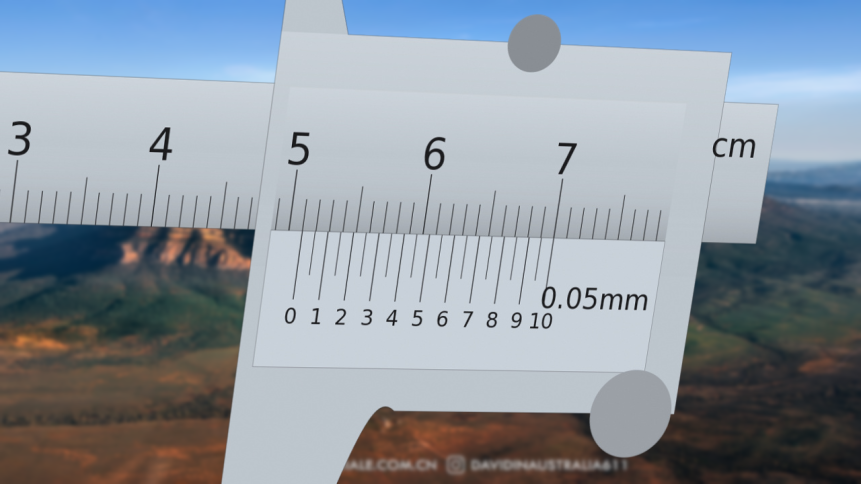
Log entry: **51.0** mm
